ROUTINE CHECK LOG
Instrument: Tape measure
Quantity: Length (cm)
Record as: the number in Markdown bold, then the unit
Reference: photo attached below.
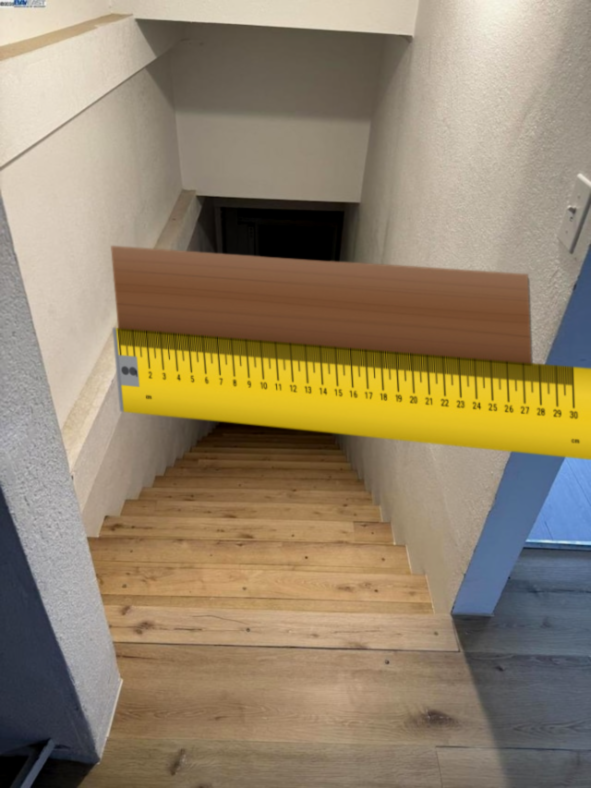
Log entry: **27.5** cm
